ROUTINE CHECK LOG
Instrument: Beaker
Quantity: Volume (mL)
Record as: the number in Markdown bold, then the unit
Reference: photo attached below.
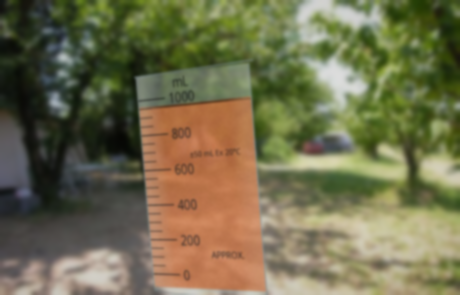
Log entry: **950** mL
